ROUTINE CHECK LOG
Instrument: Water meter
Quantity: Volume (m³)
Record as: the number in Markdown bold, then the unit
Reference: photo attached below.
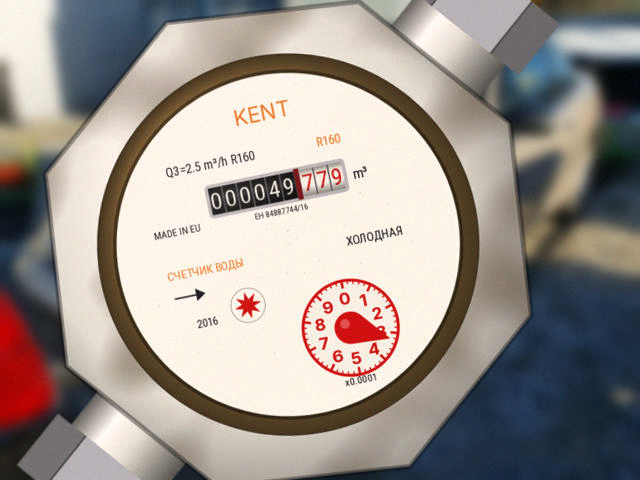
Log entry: **49.7793** m³
